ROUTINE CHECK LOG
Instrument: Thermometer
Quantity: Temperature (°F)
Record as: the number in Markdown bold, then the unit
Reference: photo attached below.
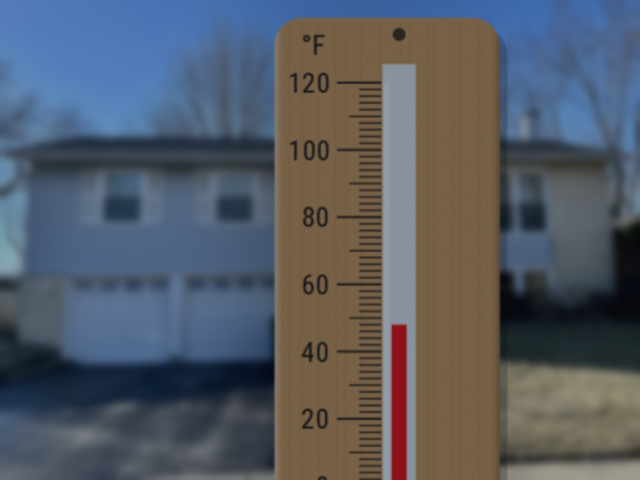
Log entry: **48** °F
